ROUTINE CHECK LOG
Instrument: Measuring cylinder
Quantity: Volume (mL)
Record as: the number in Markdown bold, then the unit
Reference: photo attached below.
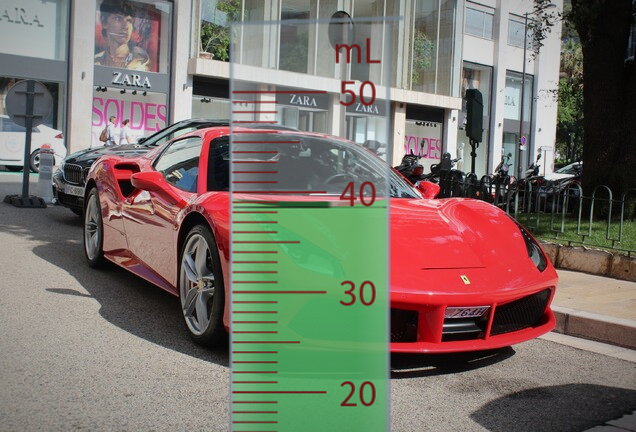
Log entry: **38.5** mL
